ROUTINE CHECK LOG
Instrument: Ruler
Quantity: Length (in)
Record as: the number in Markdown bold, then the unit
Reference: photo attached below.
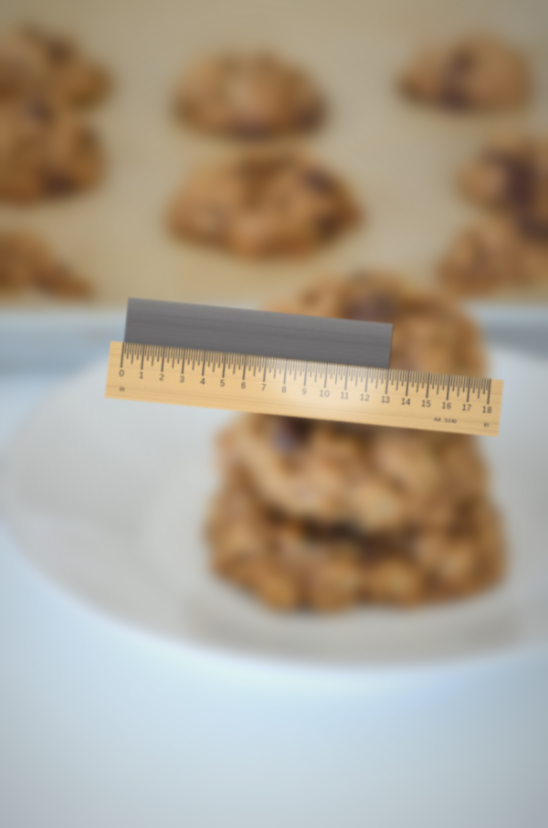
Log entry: **13** in
